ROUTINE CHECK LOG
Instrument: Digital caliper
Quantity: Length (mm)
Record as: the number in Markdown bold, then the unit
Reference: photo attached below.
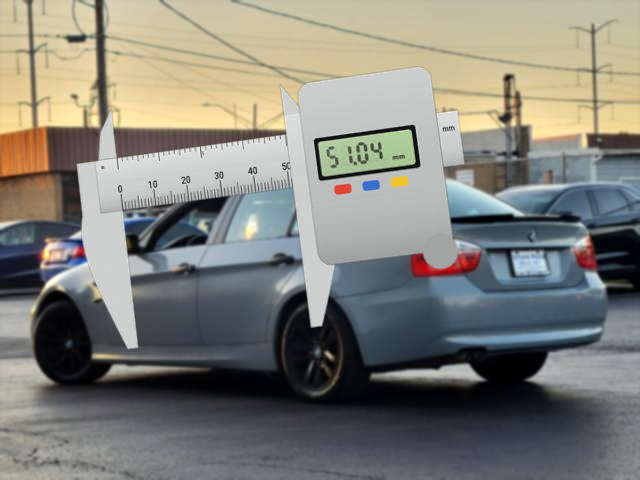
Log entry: **51.04** mm
